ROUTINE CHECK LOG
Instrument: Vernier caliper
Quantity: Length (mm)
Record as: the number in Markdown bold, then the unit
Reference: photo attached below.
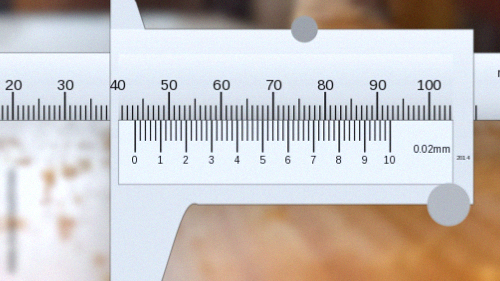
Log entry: **43.5** mm
